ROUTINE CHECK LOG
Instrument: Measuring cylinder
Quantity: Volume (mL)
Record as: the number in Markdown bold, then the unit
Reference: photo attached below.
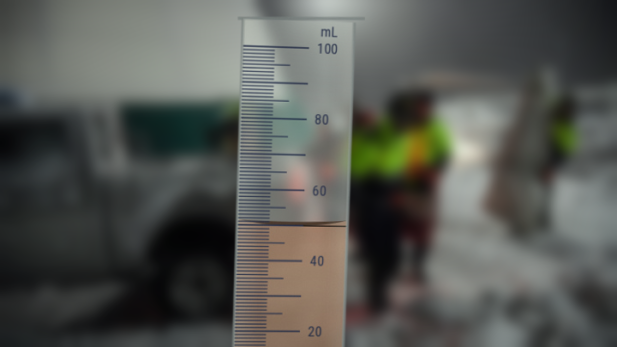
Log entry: **50** mL
